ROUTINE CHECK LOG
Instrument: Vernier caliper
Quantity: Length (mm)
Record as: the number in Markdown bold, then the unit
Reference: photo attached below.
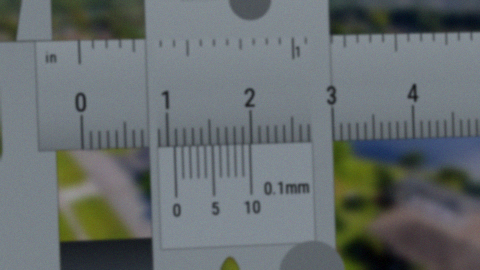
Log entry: **10.8** mm
